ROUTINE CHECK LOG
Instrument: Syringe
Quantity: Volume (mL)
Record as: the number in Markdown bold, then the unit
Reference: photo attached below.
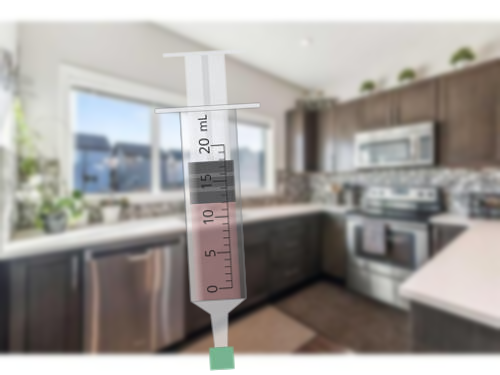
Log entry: **12** mL
